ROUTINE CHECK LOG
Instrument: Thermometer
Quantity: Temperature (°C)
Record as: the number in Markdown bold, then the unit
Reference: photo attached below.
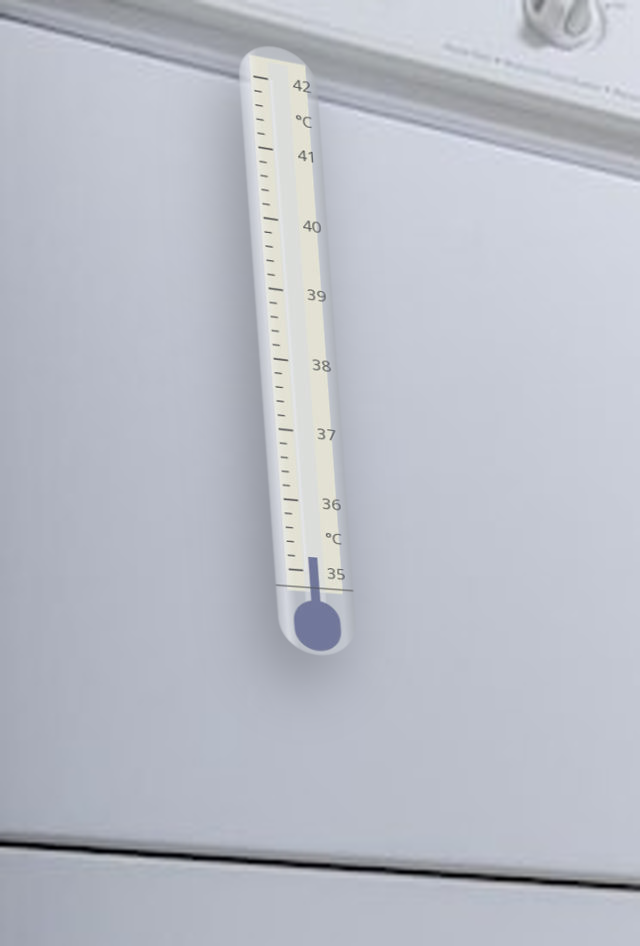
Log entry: **35.2** °C
